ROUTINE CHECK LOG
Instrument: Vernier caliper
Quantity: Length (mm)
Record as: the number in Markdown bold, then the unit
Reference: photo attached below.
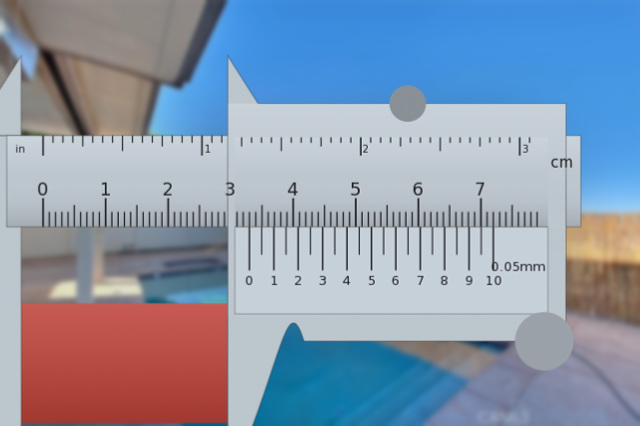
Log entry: **33.0** mm
